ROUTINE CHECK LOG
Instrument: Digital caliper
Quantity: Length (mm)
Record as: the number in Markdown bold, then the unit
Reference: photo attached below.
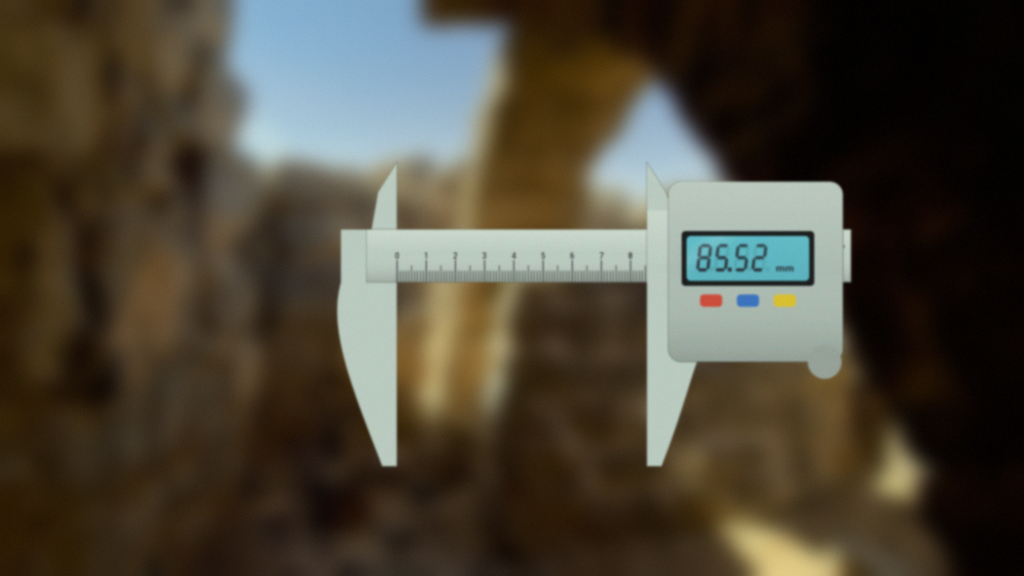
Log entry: **85.52** mm
